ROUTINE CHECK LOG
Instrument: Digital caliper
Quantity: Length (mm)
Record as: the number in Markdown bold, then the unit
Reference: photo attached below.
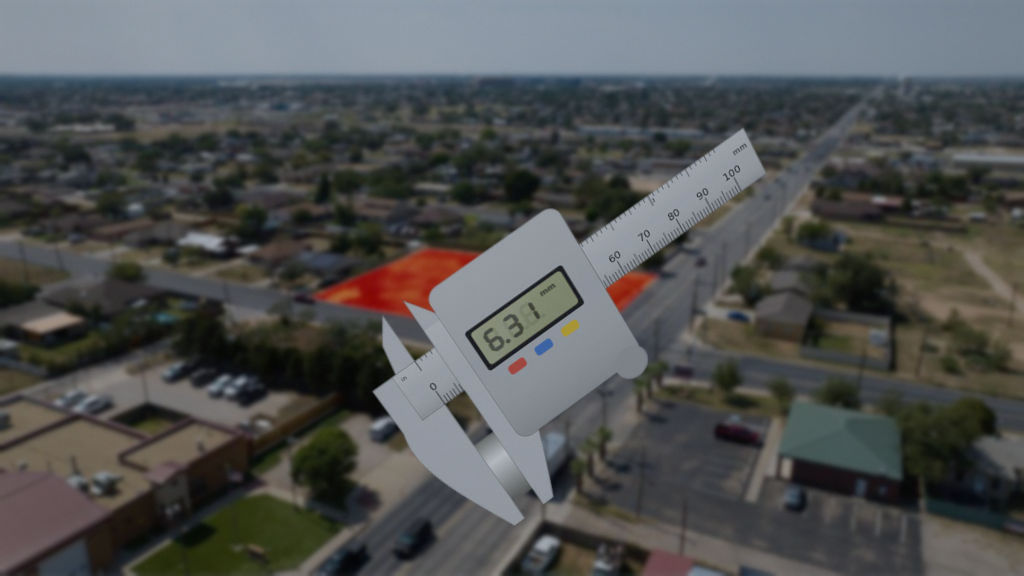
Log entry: **6.31** mm
